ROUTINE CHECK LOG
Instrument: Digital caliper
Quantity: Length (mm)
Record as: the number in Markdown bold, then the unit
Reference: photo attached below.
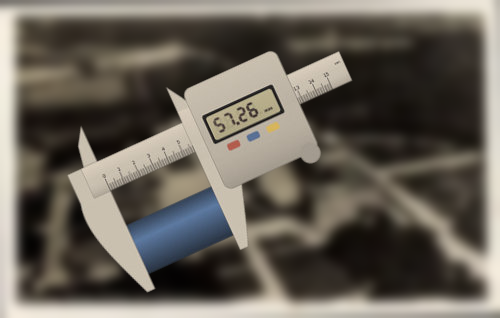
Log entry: **57.26** mm
